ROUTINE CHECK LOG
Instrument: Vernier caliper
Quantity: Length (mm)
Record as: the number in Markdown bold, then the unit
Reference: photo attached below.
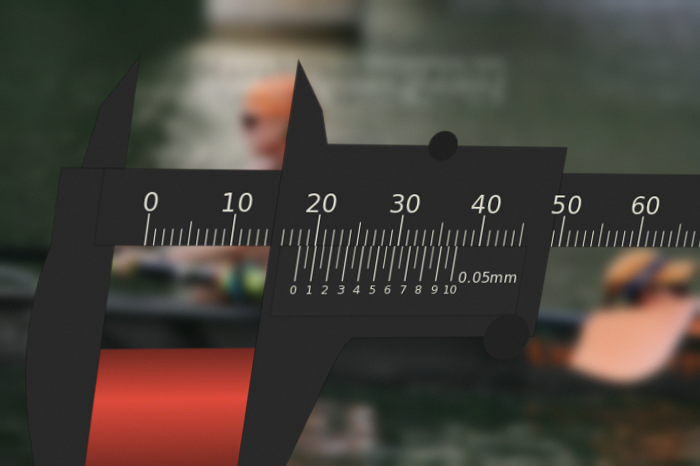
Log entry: **18.2** mm
